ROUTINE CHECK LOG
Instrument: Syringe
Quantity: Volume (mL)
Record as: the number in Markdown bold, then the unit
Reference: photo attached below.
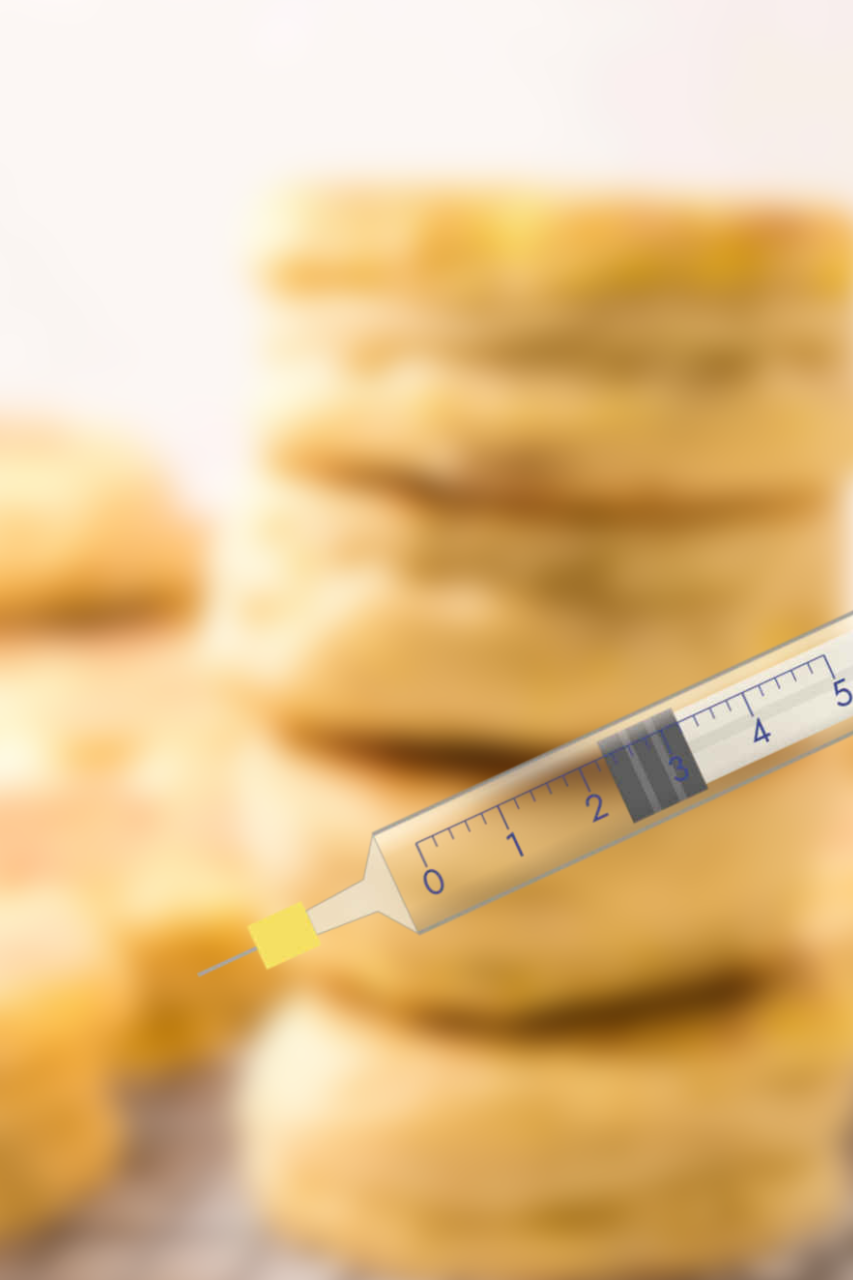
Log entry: **2.3** mL
